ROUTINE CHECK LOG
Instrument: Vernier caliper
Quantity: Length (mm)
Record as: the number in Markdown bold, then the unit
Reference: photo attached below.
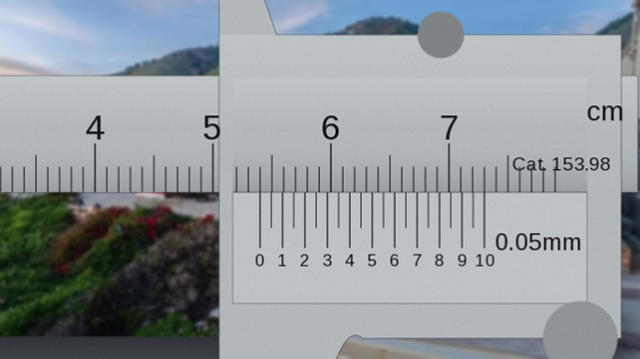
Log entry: **54.0** mm
